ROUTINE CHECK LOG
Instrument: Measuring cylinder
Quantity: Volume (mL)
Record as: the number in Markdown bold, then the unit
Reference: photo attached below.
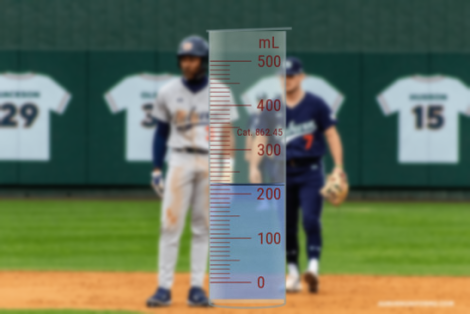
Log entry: **220** mL
